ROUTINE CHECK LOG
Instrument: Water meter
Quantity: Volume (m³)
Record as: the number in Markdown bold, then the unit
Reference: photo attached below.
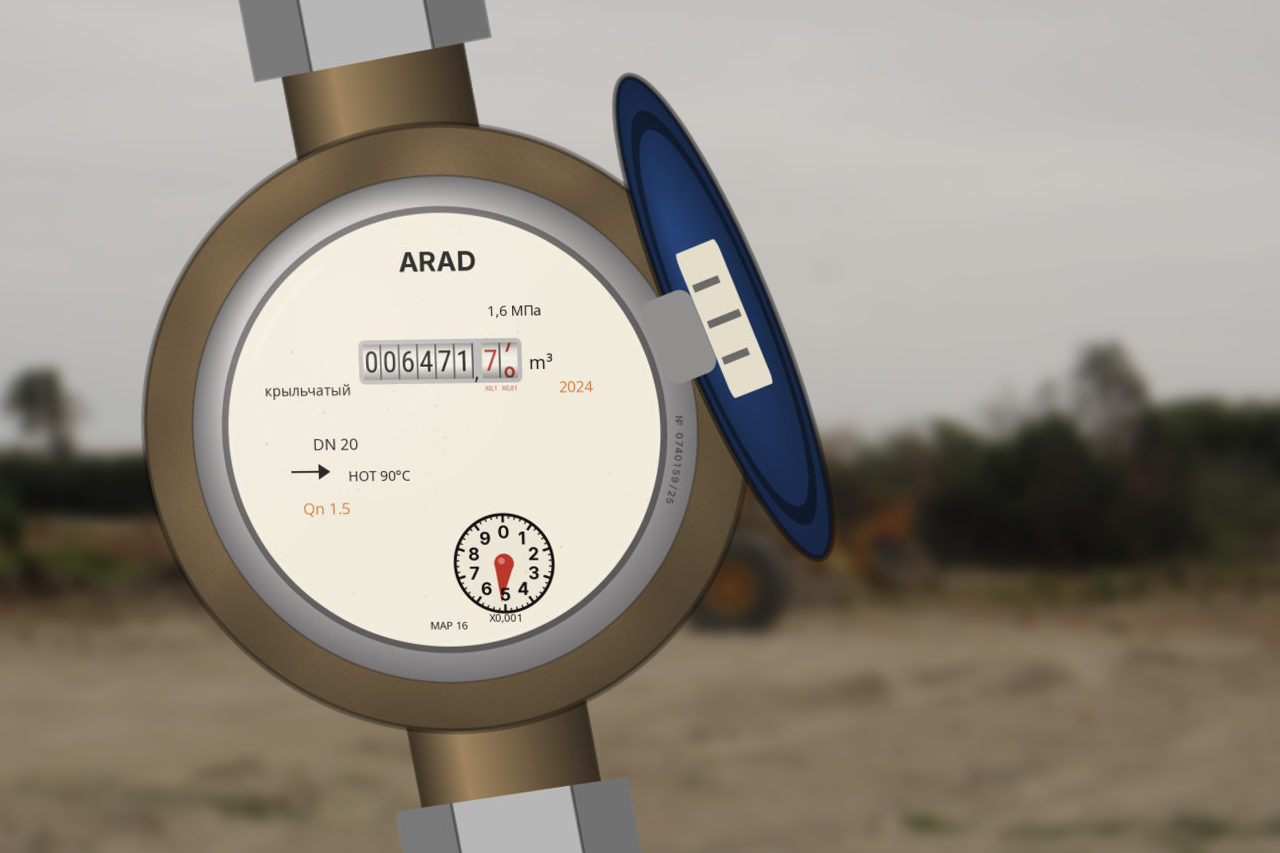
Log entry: **6471.775** m³
